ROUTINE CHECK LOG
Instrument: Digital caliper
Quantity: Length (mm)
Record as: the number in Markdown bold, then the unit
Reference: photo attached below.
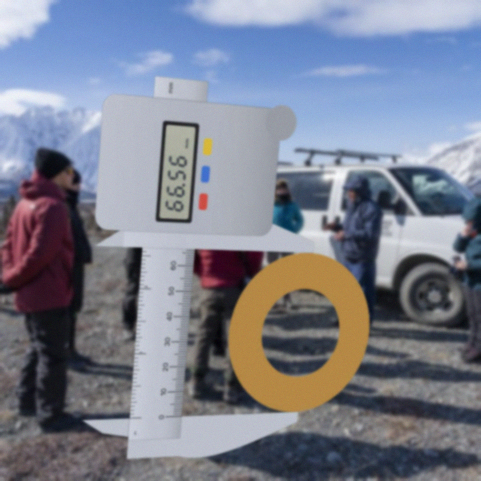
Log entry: **66.56** mm
